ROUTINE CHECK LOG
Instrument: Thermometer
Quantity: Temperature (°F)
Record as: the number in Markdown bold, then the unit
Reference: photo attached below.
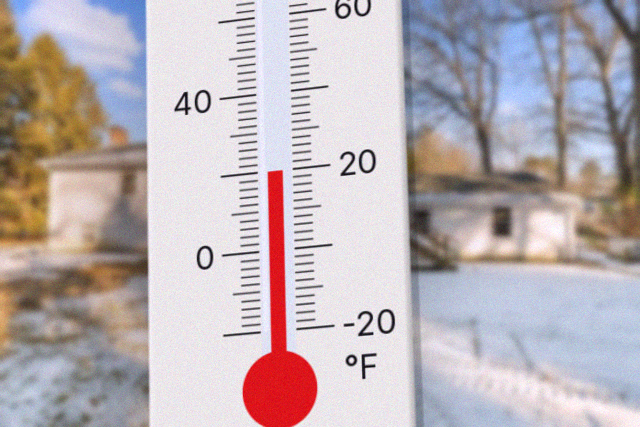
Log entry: **20** °F
